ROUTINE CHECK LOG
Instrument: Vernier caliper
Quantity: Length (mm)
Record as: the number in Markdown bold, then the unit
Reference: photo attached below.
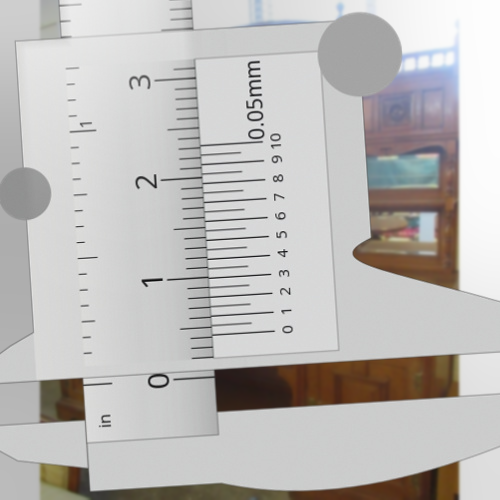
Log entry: **4.2** mm
